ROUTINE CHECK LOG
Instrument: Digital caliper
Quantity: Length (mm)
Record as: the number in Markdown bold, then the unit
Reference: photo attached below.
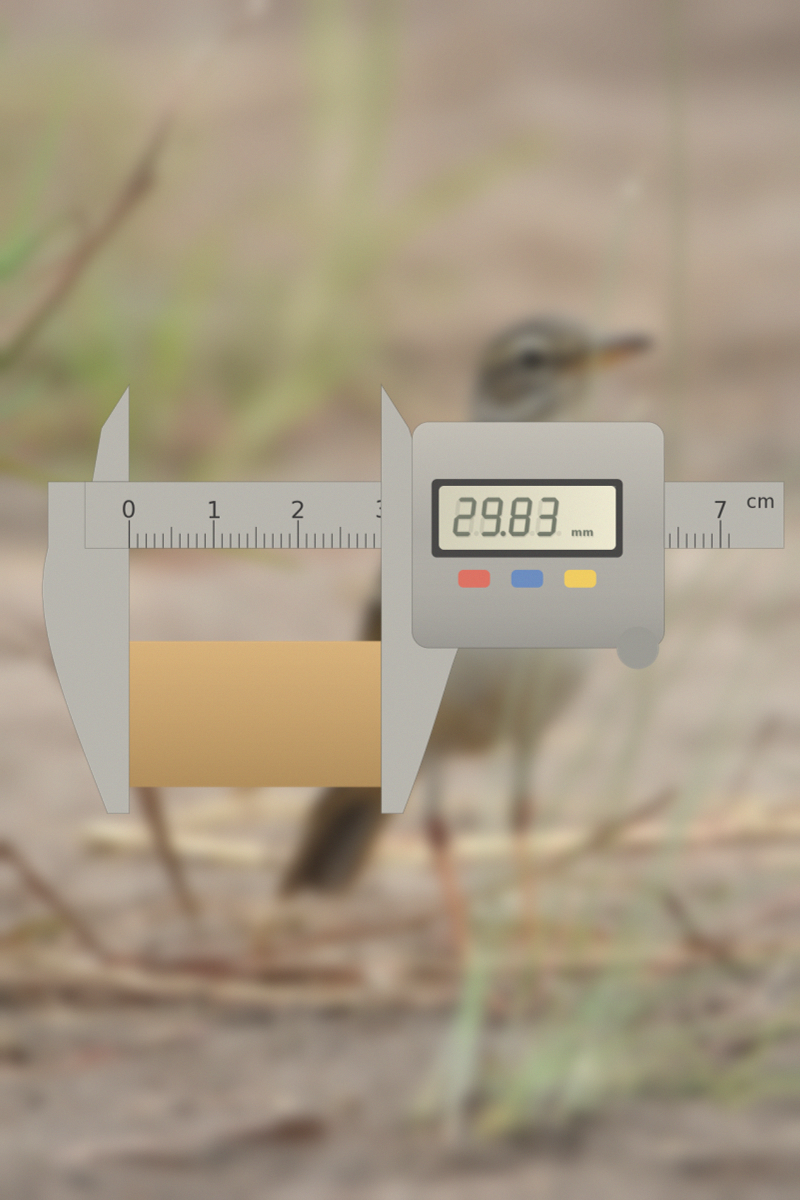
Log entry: **29.83** mm
